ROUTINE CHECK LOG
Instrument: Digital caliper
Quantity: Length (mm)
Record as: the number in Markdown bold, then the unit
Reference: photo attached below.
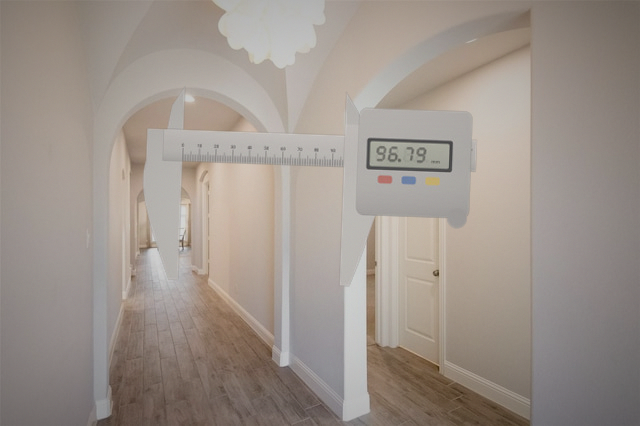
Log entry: **96.79** mm
